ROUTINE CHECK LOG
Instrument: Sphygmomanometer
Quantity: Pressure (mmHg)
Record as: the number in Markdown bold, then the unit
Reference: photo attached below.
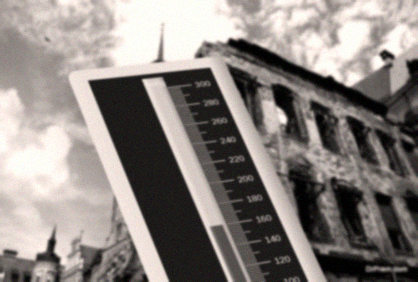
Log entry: **160** mmHg
